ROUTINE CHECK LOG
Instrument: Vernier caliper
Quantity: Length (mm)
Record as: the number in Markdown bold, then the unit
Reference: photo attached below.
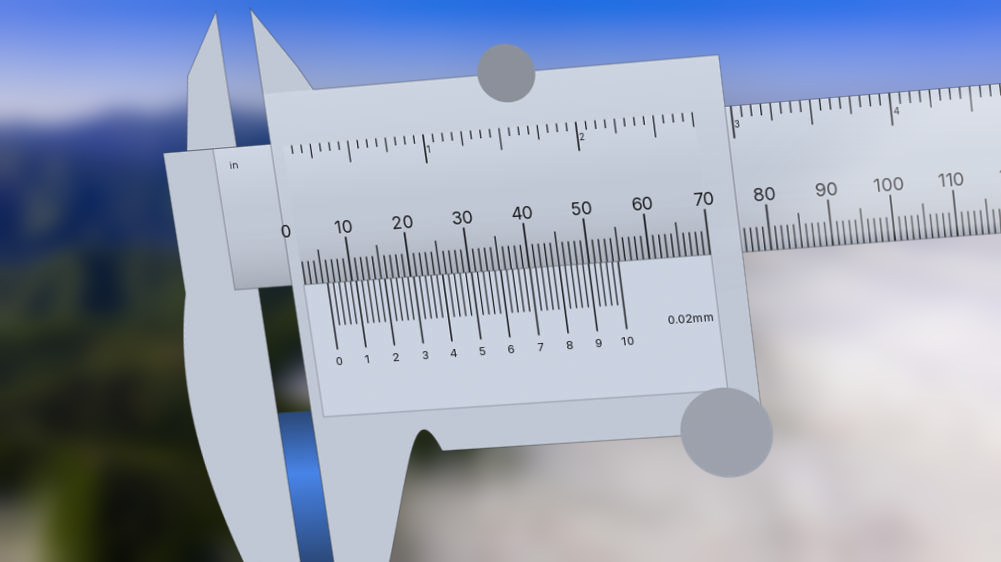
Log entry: **5.8** mm
